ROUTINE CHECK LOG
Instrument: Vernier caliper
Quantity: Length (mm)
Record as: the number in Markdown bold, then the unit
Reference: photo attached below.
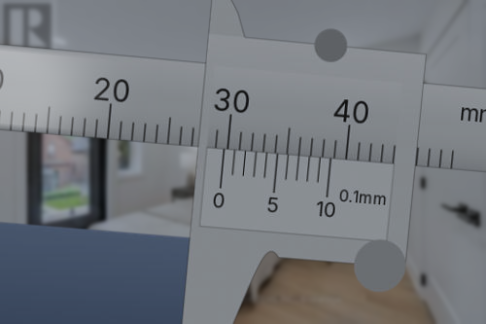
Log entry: **29.7** mm
